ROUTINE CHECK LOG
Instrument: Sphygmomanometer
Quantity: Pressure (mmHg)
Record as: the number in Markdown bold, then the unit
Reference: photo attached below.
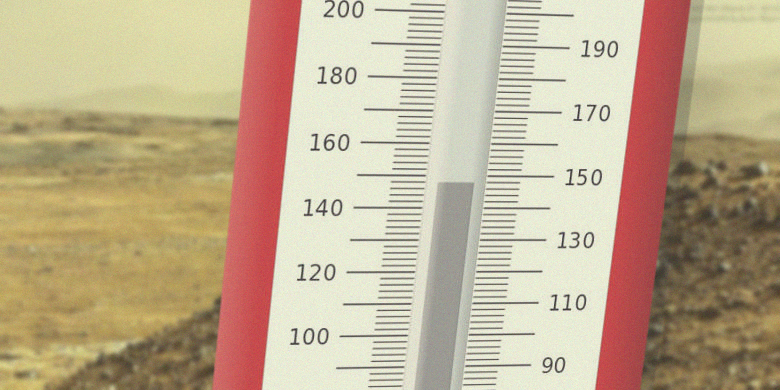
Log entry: **148** mmHg
